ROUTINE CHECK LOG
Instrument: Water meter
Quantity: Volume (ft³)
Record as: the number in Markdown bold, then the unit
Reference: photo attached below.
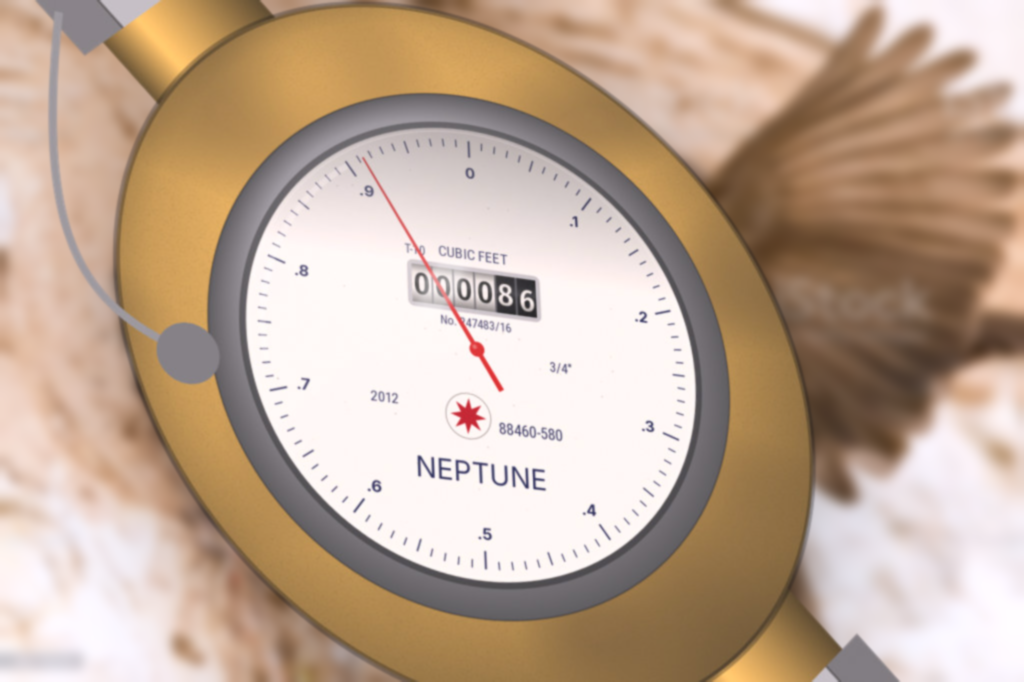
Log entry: **85.91** ft³
